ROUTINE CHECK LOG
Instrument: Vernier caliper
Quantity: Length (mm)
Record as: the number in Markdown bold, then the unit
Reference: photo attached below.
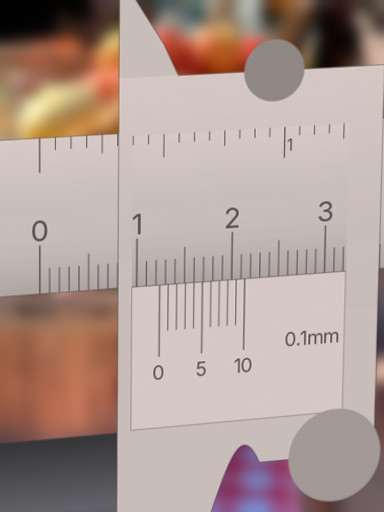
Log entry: **12.4** mm
